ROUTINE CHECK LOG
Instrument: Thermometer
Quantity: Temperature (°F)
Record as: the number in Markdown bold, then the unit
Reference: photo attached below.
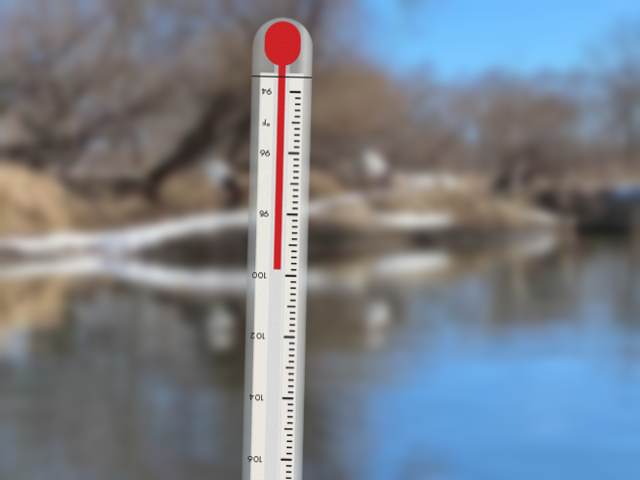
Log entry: **99.8** °F
